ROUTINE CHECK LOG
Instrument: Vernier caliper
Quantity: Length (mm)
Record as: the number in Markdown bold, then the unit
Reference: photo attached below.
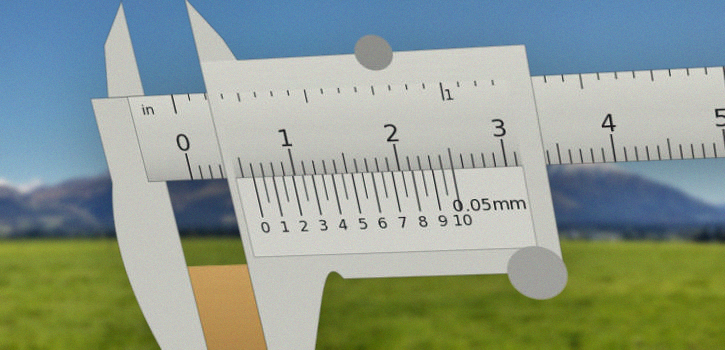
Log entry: **6.0** mm
